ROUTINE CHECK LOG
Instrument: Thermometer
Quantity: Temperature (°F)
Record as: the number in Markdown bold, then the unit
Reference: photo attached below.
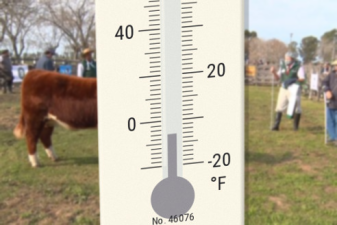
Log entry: **-6** °F
